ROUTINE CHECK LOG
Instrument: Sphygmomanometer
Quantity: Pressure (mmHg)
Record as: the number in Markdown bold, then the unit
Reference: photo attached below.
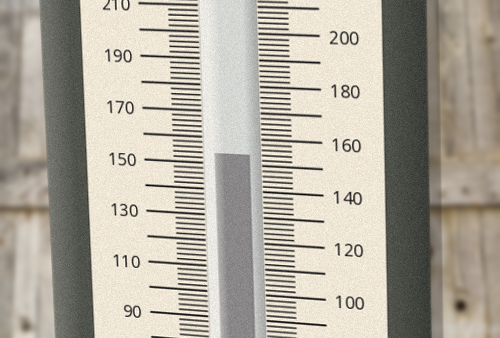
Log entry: **154** mmHg
